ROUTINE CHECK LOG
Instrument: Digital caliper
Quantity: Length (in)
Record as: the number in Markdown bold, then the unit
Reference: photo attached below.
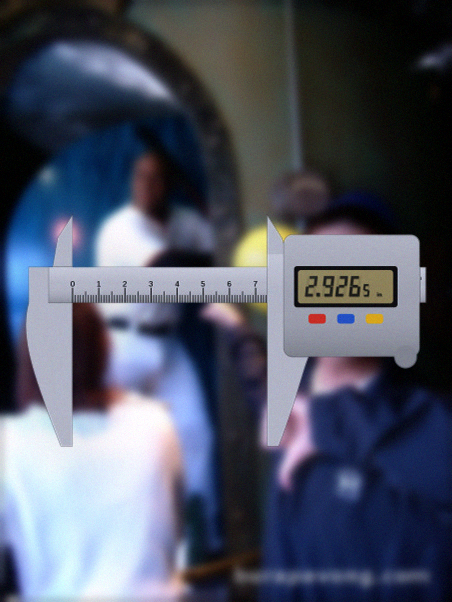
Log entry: **2.9265** in
